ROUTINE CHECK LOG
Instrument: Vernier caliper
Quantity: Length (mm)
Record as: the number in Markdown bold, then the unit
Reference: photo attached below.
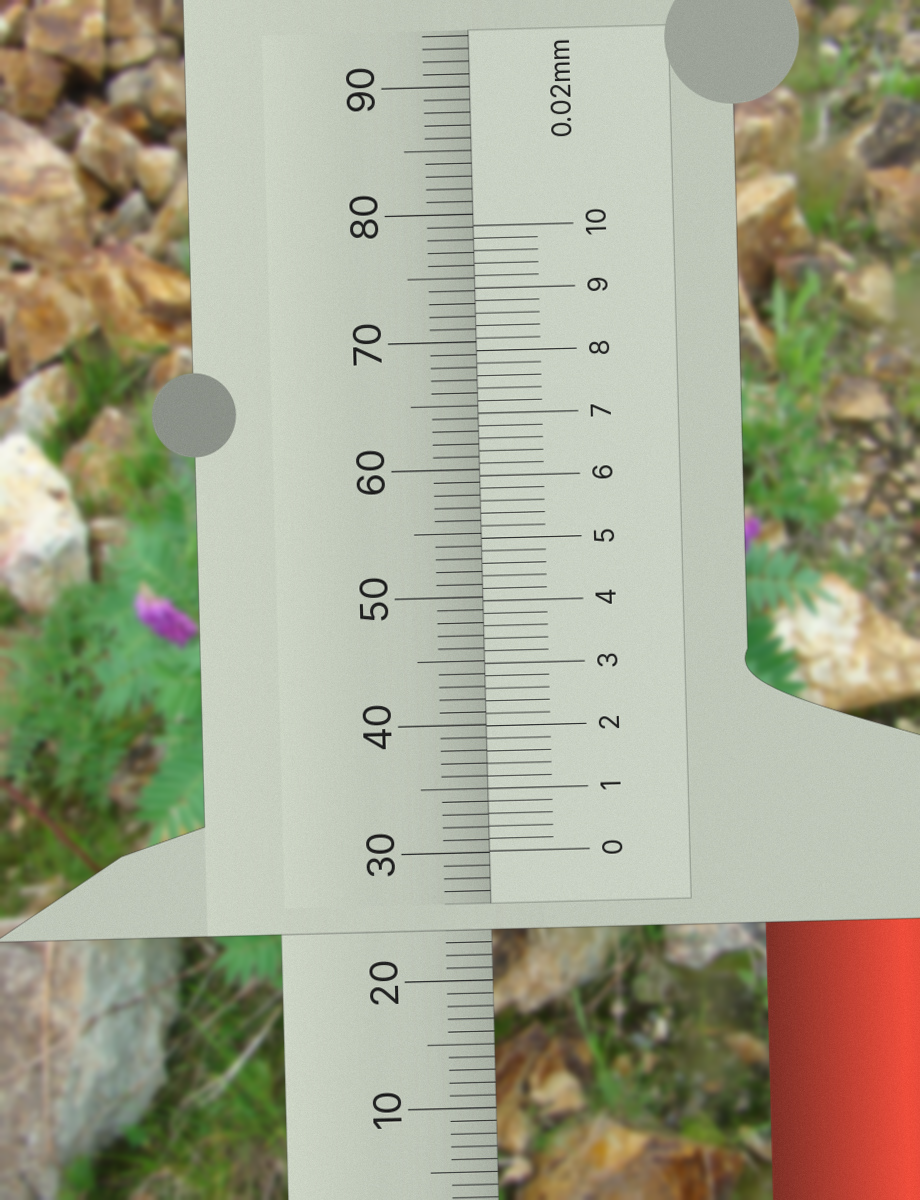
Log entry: **30.1** mm
